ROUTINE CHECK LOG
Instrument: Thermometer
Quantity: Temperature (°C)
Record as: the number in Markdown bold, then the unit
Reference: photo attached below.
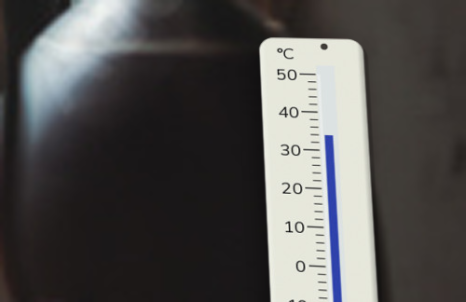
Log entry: **34** °C
